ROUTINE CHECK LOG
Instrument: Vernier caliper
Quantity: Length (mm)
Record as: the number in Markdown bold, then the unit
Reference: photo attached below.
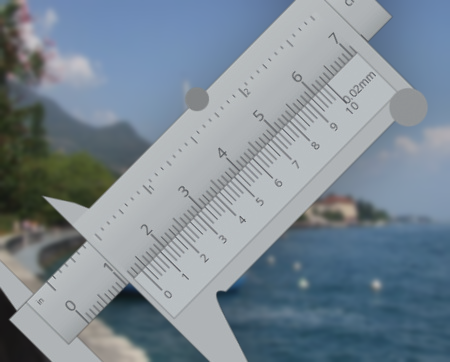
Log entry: **14.0** mm
